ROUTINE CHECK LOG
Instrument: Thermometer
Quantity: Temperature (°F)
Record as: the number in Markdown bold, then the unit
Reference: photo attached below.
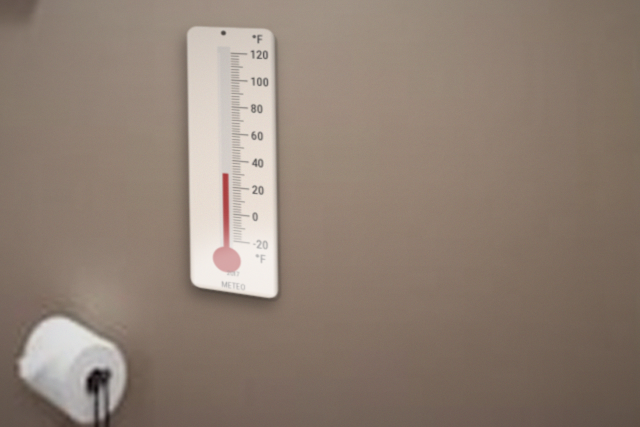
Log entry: **30** °F
